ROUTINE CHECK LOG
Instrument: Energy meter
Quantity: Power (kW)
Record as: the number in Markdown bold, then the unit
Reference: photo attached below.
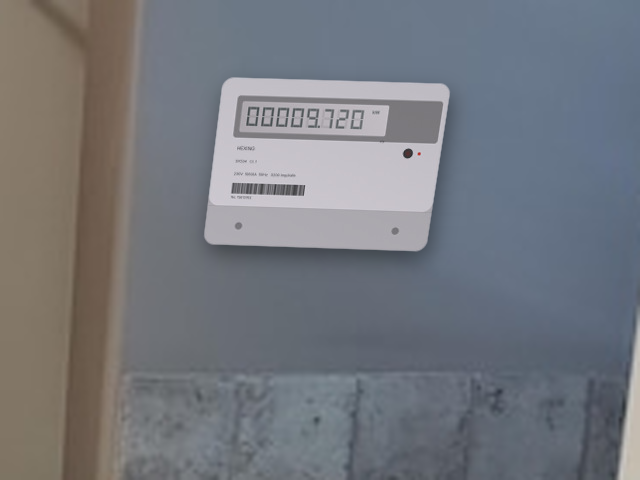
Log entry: **9.720** kW
